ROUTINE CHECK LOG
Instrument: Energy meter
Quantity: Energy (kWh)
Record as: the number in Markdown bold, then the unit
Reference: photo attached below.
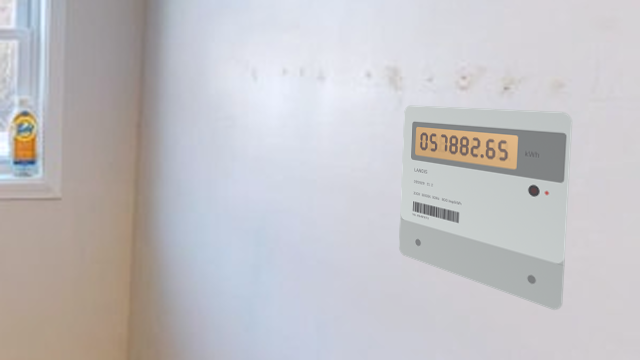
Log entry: **57882.65** kWh
